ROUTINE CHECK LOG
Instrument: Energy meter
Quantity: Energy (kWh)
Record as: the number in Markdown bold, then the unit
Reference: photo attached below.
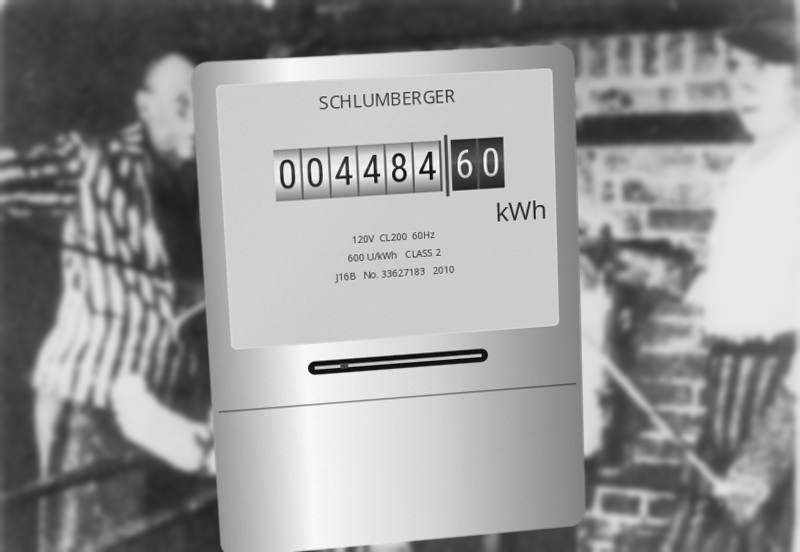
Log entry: **4484.60** kWh
